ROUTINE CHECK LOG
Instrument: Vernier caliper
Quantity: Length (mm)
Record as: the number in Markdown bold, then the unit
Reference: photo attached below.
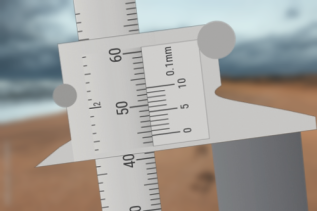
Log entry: **44.2** mm
